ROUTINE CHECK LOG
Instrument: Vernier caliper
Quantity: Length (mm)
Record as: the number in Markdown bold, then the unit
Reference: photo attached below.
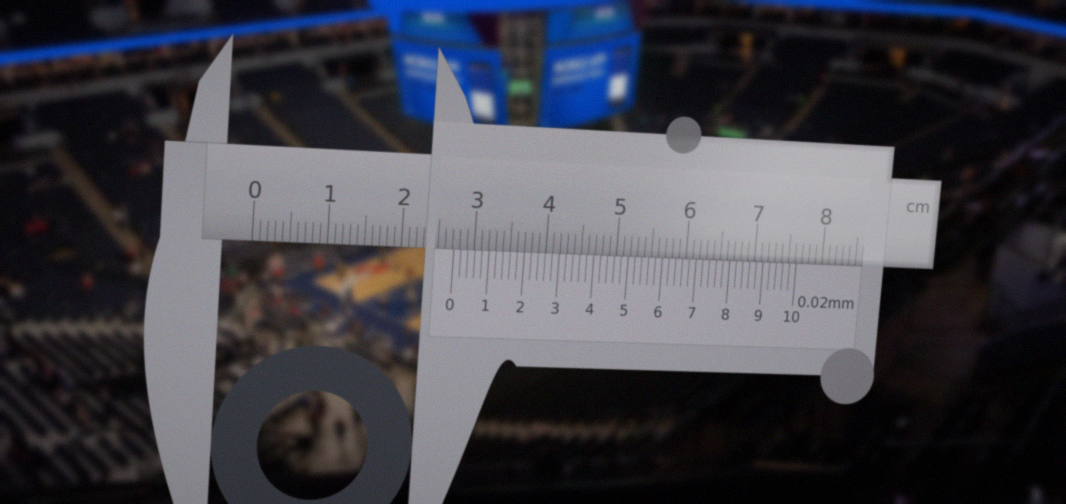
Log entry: **27.2** mm
